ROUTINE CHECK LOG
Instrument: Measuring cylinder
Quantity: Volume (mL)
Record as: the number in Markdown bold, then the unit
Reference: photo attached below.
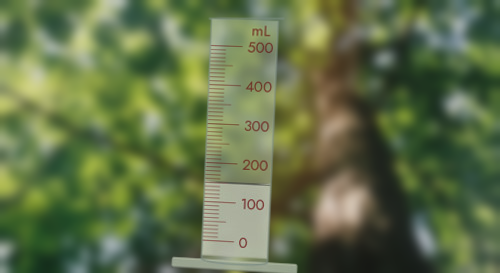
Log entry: **150** mL
